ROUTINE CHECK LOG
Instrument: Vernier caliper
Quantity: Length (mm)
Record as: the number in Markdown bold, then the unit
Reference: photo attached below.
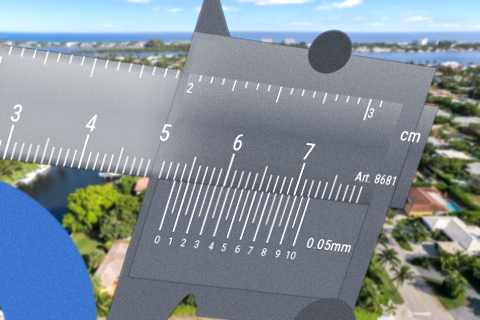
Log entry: **53.2** mm
